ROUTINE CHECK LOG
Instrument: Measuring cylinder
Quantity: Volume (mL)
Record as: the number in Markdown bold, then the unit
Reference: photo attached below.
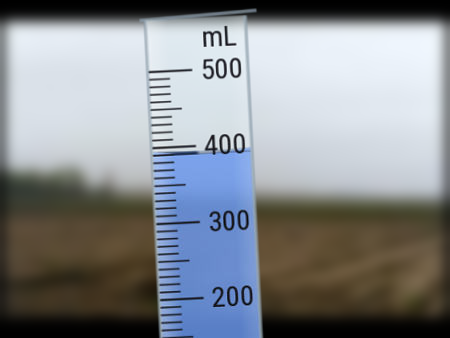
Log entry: **390** mL
